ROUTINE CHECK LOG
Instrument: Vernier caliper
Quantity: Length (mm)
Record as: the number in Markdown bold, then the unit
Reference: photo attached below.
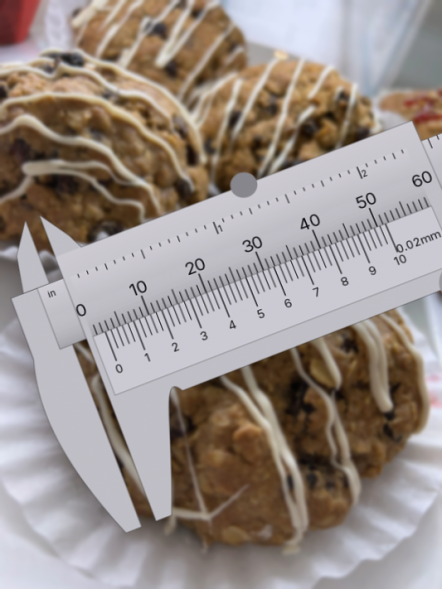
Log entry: **2.4** mm
